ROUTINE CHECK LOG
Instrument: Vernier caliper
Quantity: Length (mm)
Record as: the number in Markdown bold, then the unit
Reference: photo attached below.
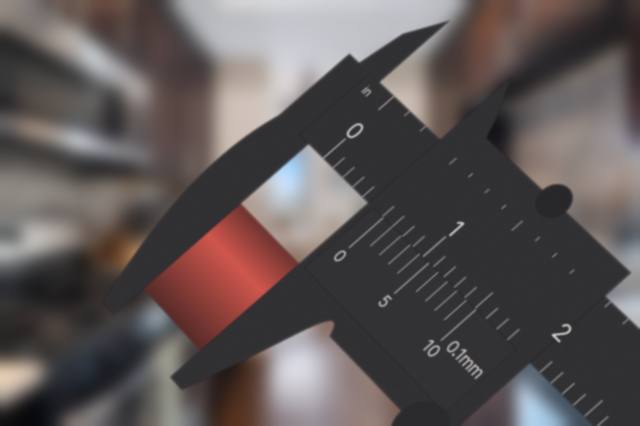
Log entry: **6.1** mm
